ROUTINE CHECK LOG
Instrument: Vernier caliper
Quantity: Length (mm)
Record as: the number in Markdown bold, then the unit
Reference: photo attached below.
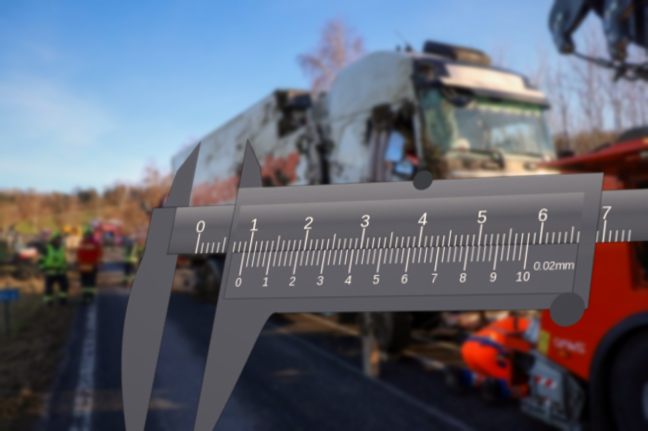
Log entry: **9.0** mm
